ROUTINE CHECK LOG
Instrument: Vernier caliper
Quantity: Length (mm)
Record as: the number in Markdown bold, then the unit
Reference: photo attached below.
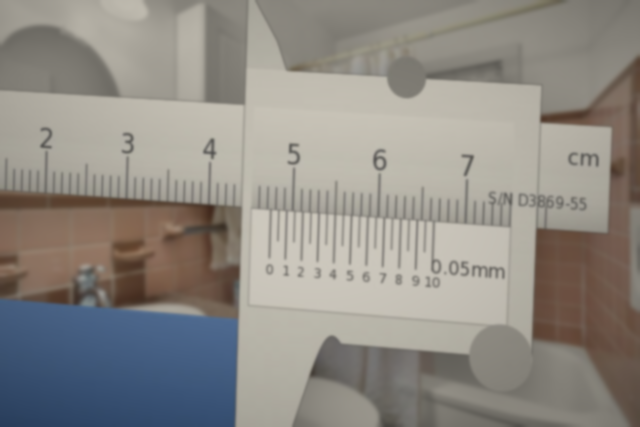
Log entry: **47.4** mm
